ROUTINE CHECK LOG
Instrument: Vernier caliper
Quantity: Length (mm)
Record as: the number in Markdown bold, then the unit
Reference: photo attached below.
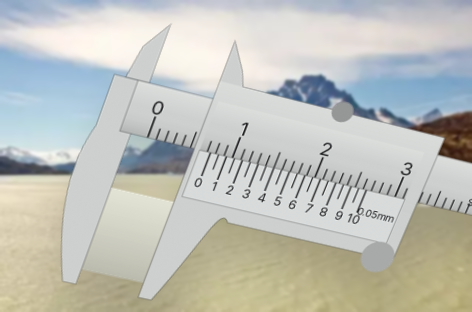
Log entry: **7.4** mm
